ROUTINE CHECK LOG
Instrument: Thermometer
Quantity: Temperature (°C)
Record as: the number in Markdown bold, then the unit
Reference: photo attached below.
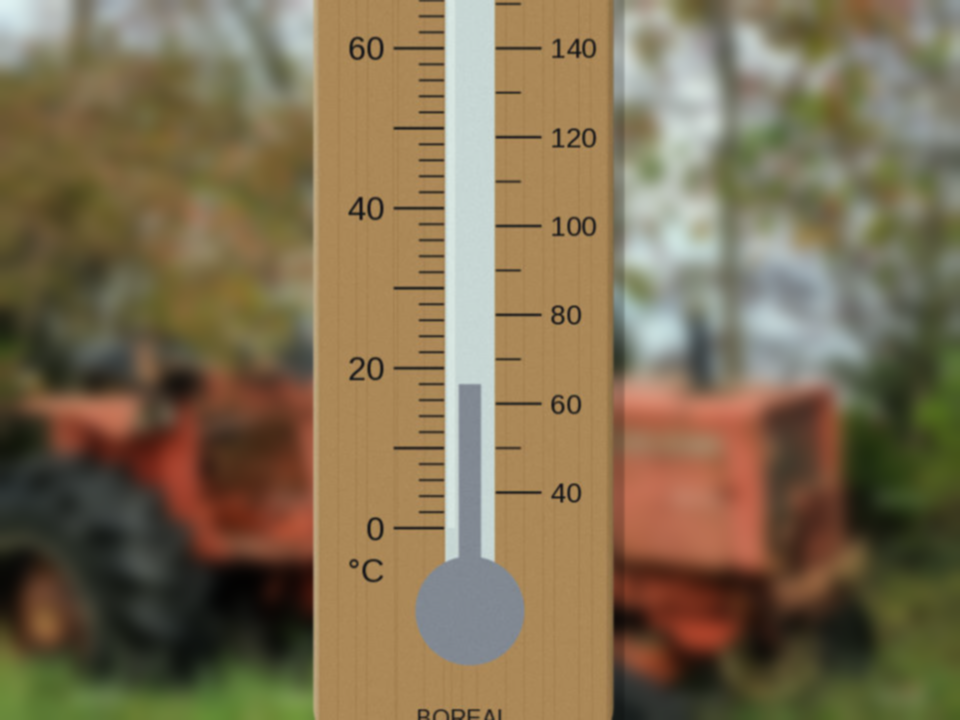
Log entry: **18** °C
